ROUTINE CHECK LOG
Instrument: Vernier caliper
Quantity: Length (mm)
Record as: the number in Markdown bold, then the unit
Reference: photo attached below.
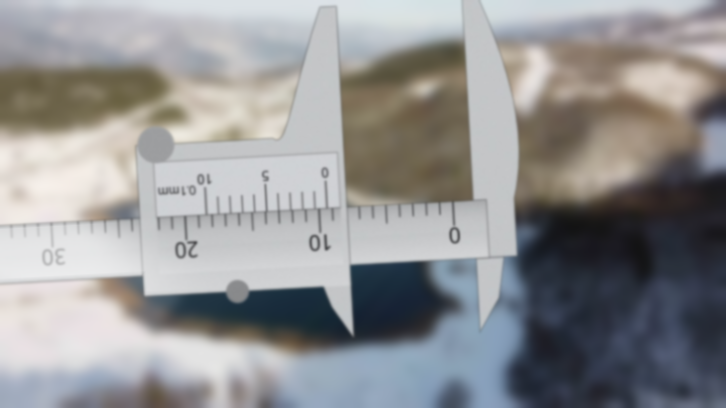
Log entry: **9.4** mm
